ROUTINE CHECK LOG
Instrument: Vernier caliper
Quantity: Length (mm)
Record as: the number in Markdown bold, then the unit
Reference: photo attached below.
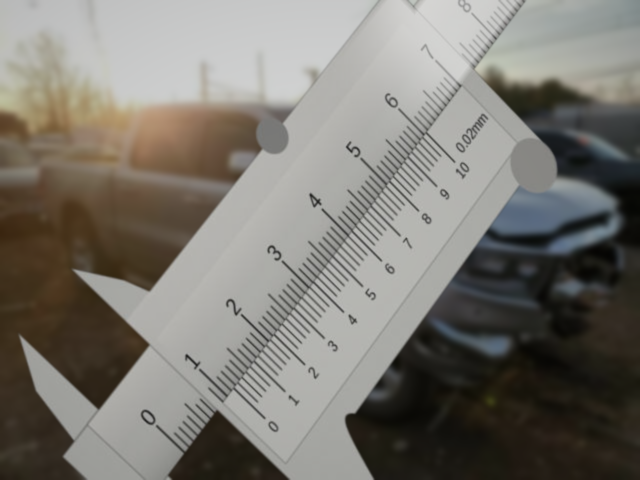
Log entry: **11.5** mm
